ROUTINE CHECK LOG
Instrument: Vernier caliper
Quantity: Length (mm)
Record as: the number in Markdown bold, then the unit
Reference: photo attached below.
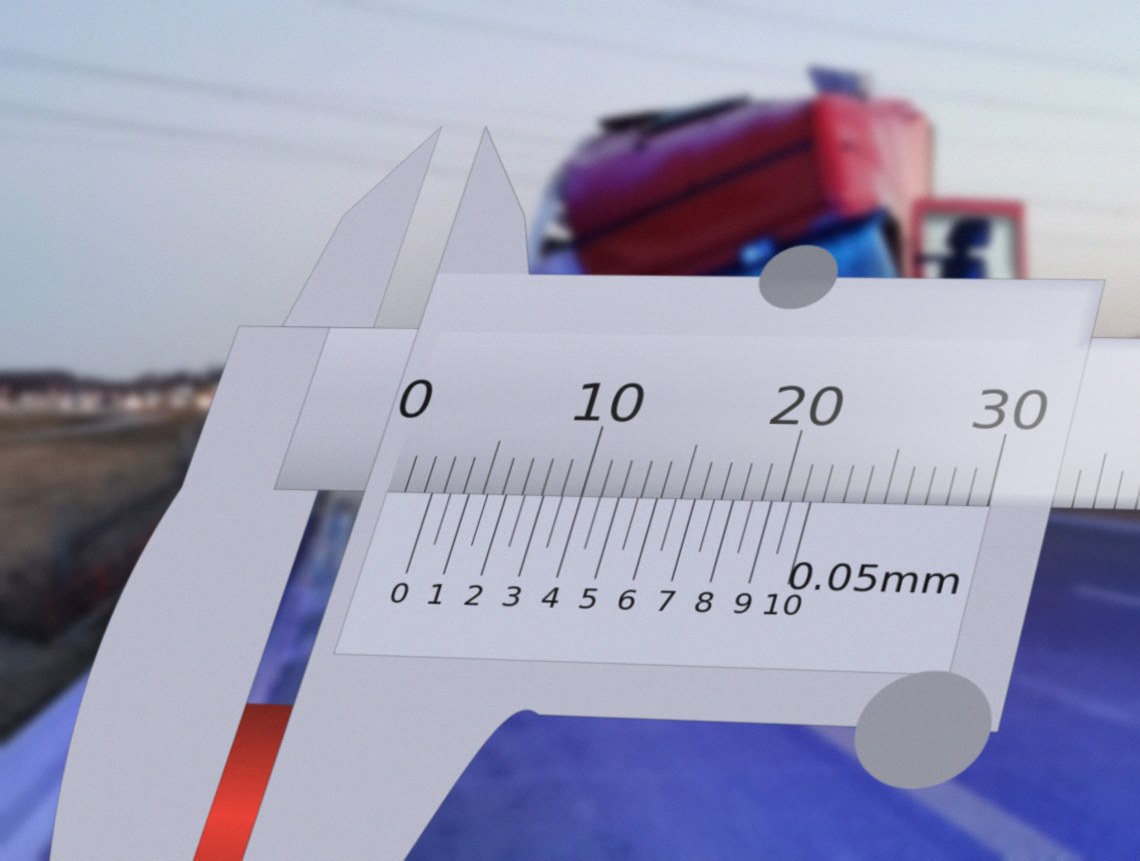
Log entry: **2.4** mm
